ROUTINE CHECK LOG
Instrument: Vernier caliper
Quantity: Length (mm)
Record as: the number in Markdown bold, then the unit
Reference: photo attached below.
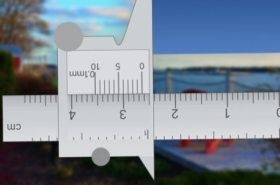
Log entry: **26.4** mm
